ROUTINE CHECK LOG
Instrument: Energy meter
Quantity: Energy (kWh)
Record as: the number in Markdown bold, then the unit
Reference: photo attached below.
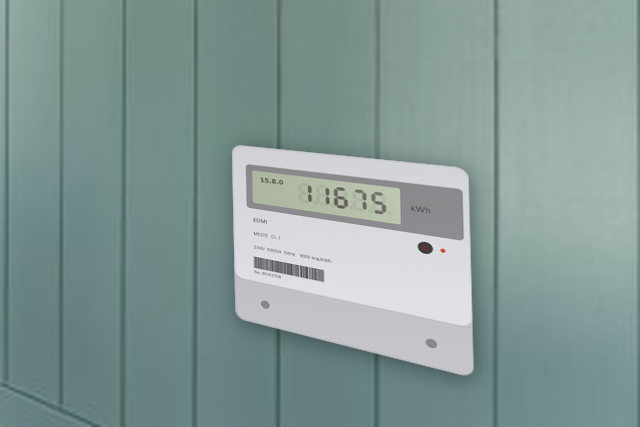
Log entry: **11675** kWh
